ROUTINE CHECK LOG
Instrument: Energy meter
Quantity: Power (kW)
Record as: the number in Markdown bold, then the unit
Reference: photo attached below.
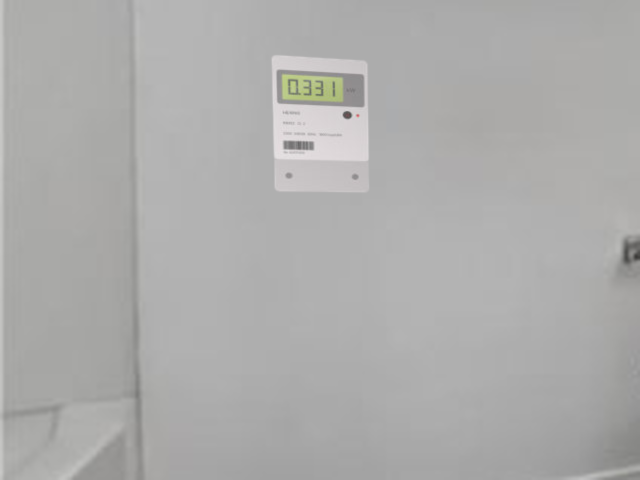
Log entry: **0.331** kW
